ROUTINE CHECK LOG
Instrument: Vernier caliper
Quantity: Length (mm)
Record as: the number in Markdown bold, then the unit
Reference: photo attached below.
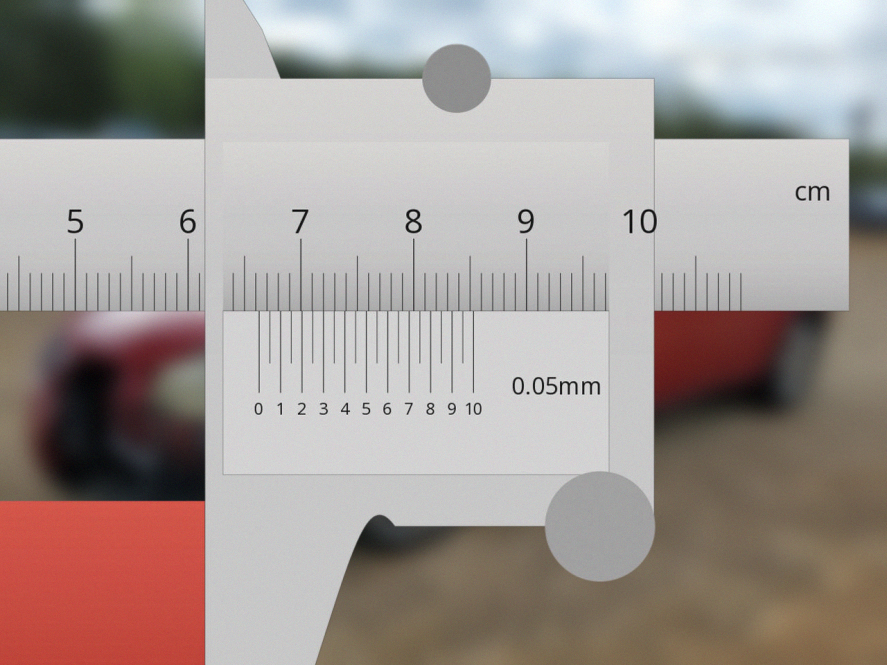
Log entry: **66.3** mm
